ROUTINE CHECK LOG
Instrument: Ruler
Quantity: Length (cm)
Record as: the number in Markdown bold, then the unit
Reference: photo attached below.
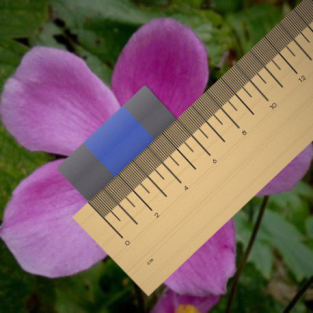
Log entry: **6** cm
